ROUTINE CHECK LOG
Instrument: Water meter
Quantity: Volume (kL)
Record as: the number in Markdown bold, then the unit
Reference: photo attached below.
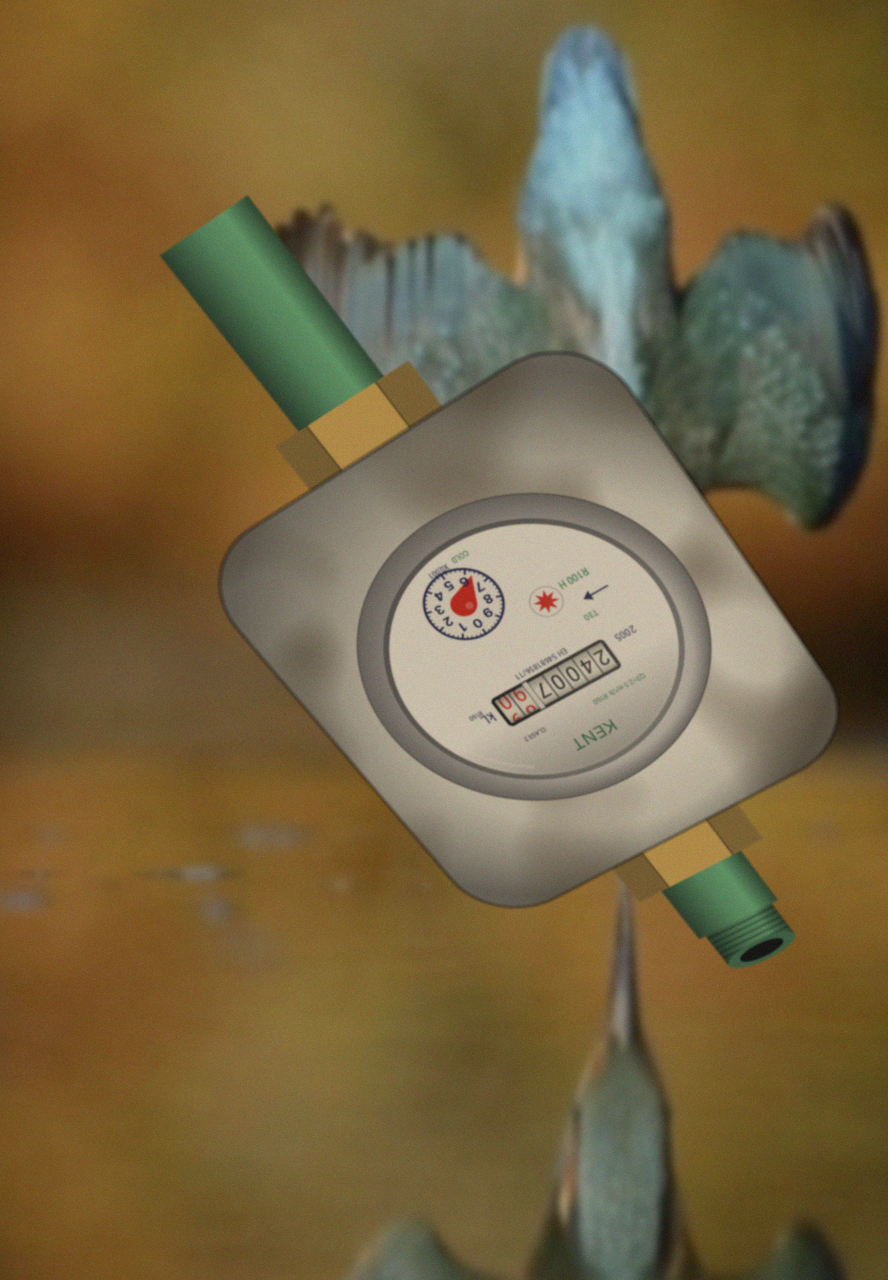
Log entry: **24007.896** kL
